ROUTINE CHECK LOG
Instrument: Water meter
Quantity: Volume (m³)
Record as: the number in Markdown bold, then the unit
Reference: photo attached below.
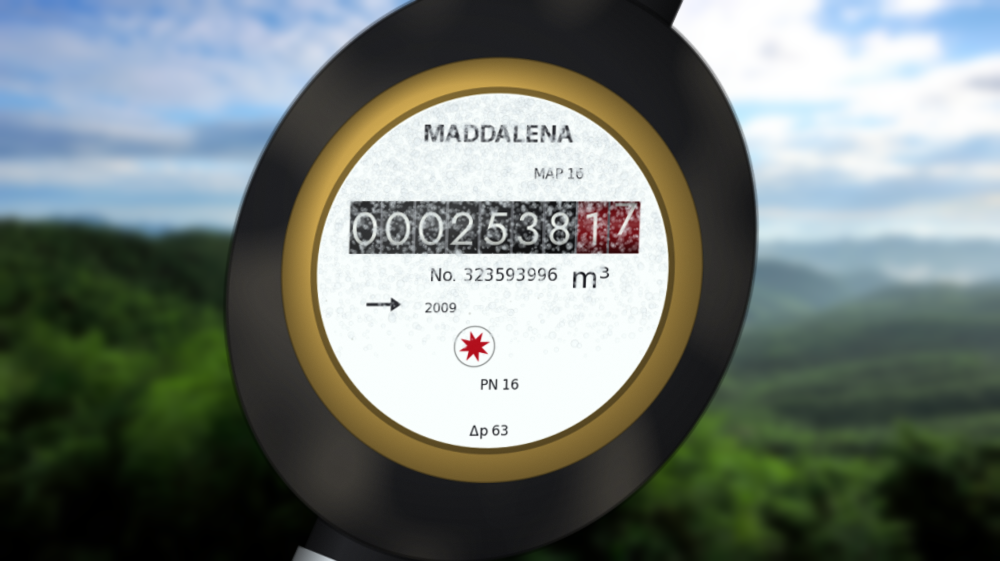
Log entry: **2538.17** m³
